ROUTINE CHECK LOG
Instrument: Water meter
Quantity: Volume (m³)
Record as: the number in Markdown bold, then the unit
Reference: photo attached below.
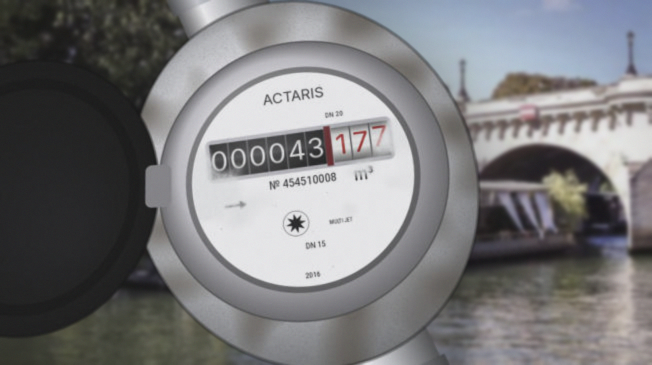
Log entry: **43.177** m³
